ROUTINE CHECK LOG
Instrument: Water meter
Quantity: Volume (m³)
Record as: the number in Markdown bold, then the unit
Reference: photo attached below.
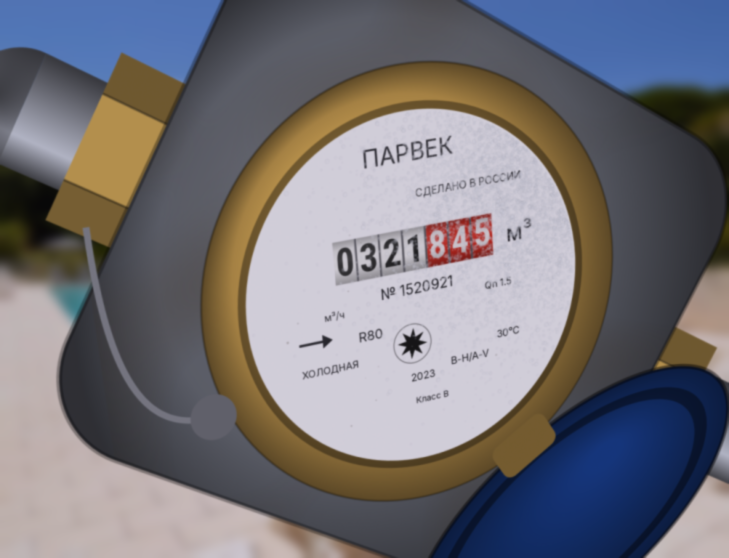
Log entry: **321.845** m³
